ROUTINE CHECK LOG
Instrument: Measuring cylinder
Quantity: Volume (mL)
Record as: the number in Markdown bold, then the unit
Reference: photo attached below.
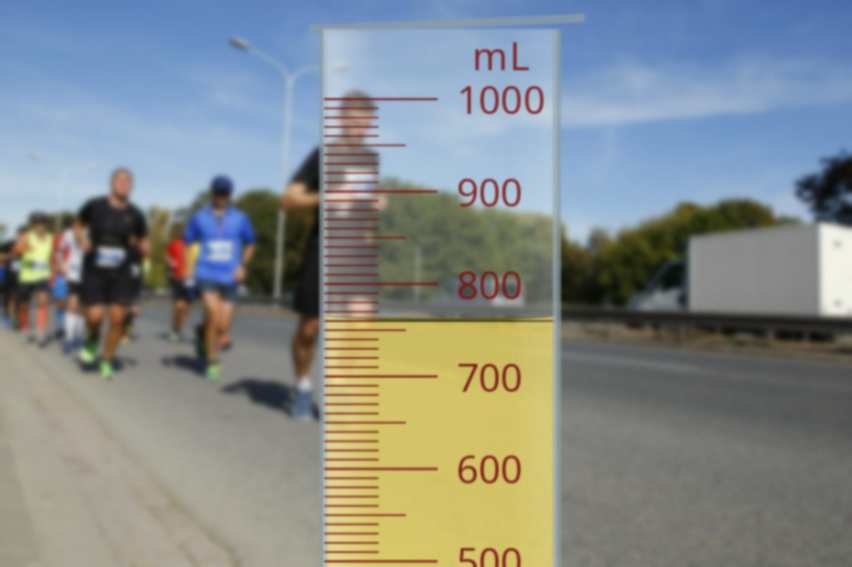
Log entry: **760** mL
